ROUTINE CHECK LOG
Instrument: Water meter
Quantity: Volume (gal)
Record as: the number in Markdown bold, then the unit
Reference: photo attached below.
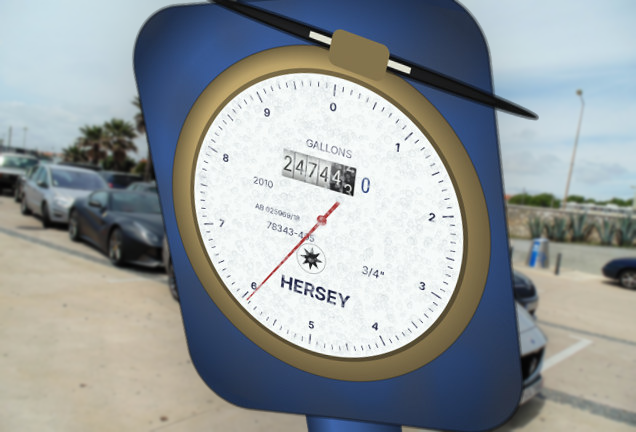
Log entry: **2474425.9** gal
